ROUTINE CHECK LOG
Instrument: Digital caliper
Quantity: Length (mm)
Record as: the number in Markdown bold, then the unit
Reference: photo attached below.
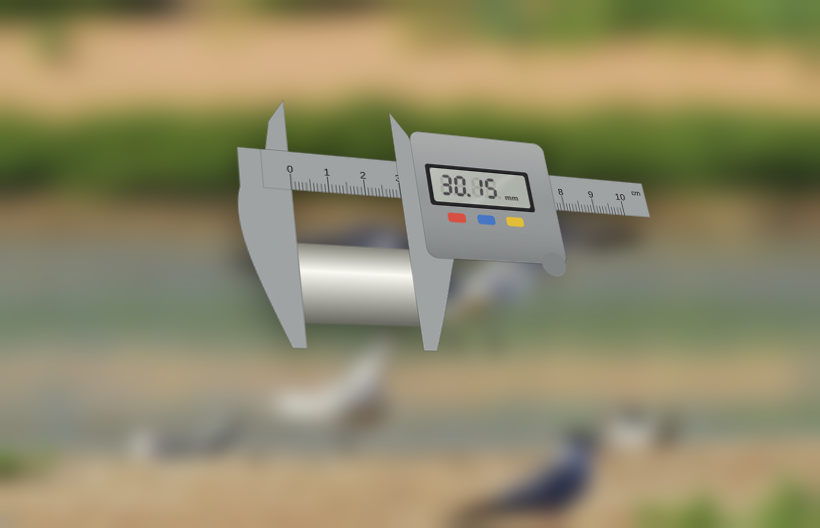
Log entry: **30.15** mm
